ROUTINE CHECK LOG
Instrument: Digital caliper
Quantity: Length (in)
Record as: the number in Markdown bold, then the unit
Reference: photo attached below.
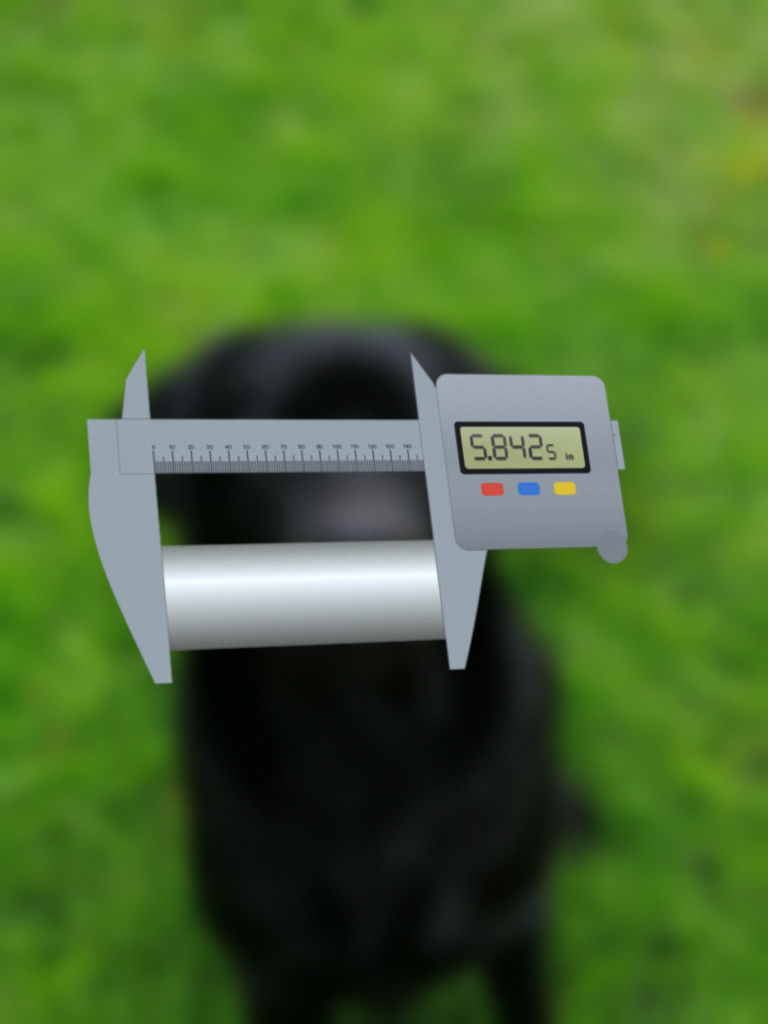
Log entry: **5.8425** in
